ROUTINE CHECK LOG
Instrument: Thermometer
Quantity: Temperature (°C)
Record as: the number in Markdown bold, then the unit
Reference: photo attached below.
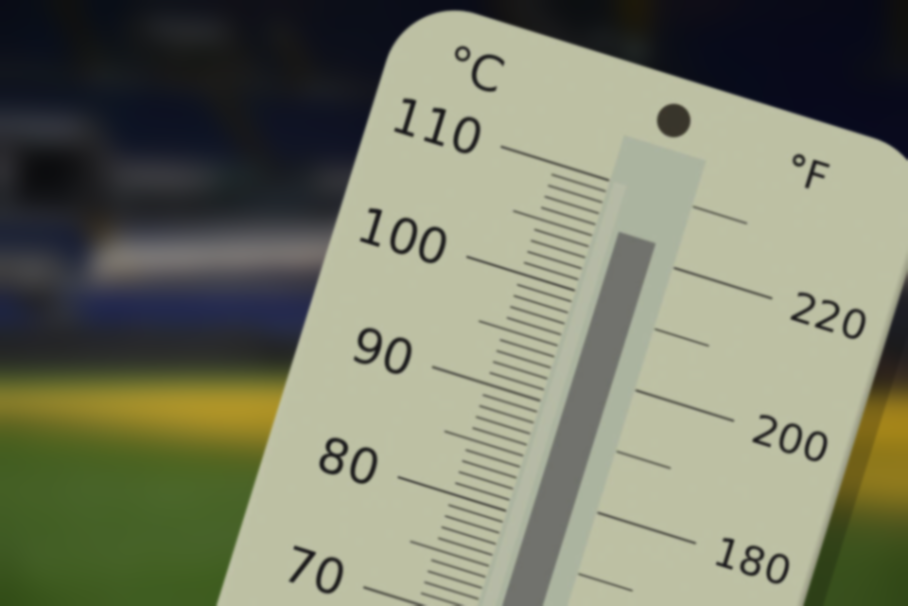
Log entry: **106** °C
